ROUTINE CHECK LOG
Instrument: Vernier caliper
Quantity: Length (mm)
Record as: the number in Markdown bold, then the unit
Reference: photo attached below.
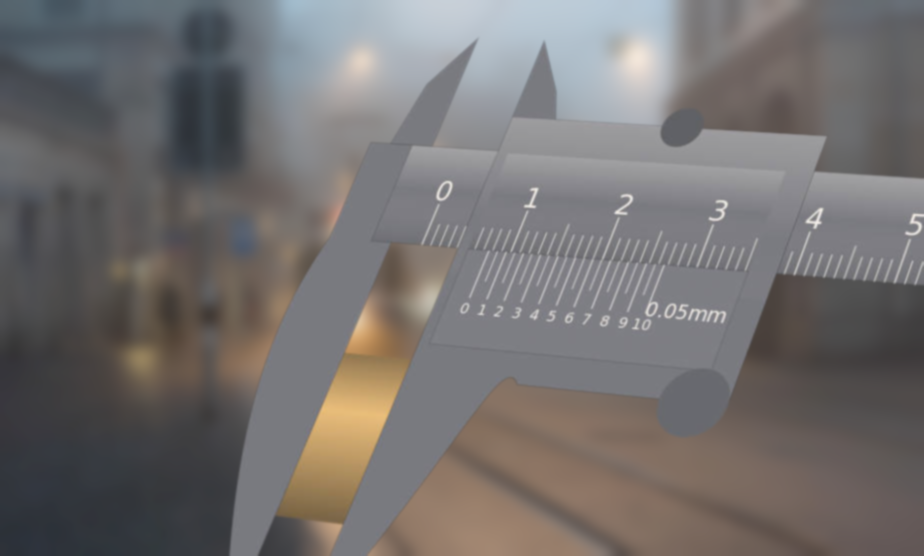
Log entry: **7.6** mm
